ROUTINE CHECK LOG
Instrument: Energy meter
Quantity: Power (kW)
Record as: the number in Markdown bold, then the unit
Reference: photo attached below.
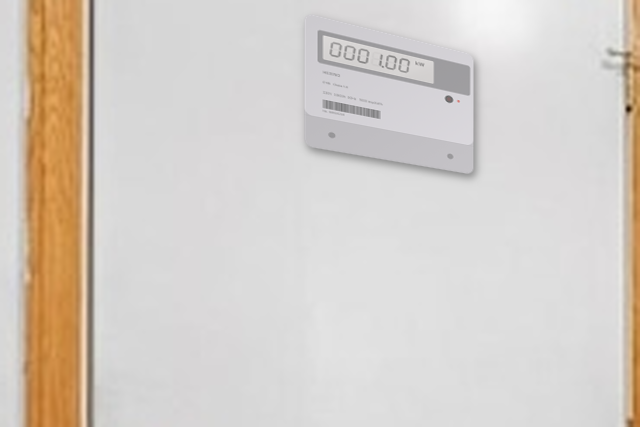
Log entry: **1.00** kW
